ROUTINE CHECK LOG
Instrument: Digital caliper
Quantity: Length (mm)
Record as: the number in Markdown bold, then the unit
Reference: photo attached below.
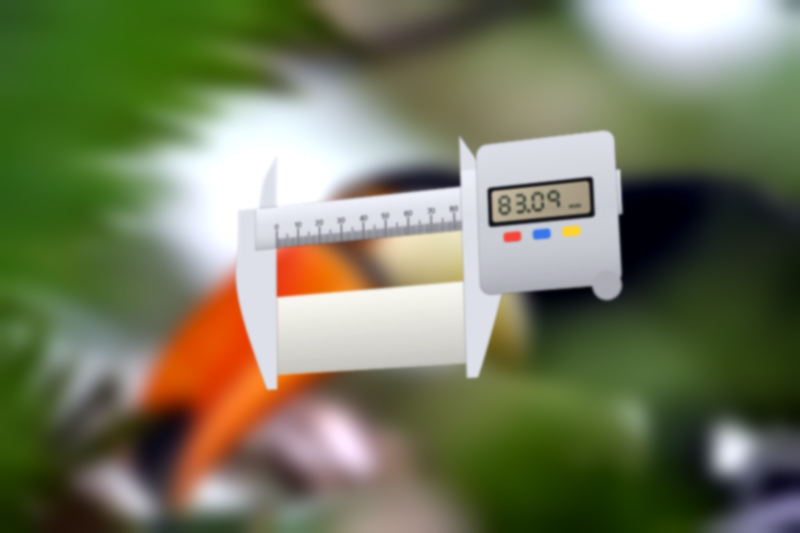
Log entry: **83.09** mm
